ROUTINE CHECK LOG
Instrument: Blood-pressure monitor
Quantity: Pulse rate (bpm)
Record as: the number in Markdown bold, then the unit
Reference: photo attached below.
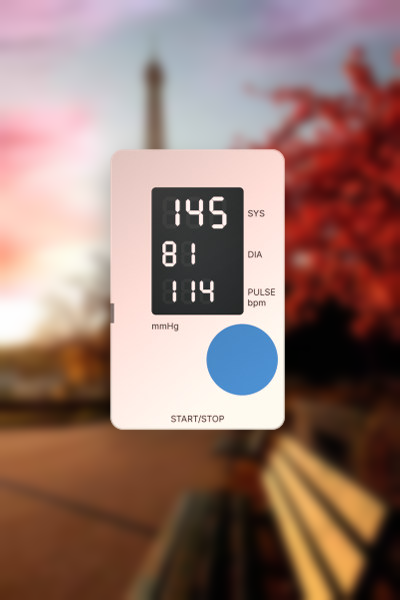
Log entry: **114** bpm
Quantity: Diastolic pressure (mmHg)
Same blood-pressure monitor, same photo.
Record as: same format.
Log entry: **81** mmHg
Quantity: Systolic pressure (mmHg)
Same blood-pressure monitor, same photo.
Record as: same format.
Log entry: **145** mmHg
